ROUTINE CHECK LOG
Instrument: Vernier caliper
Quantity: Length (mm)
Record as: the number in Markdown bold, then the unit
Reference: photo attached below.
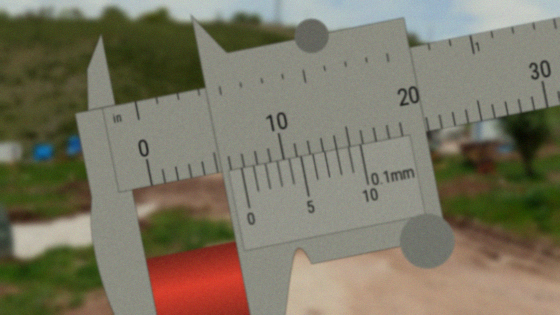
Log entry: **6.8** mm
